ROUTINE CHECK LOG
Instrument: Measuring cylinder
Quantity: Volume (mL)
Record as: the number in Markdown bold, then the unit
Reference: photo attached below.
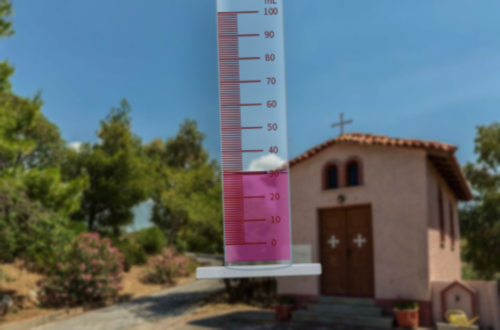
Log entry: **30** mL
